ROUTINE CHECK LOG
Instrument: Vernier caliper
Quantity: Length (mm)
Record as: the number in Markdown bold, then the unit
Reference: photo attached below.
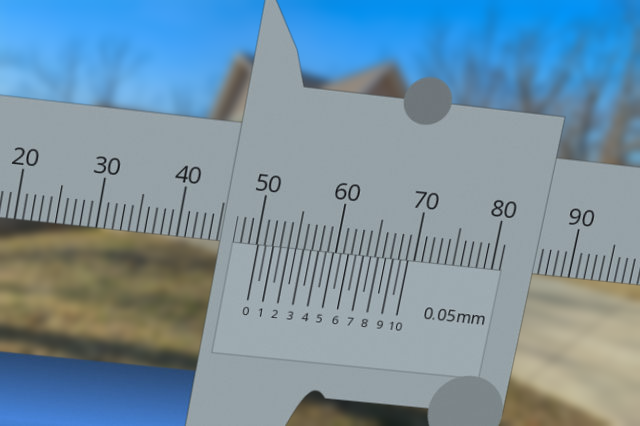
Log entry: **50.2** mm
